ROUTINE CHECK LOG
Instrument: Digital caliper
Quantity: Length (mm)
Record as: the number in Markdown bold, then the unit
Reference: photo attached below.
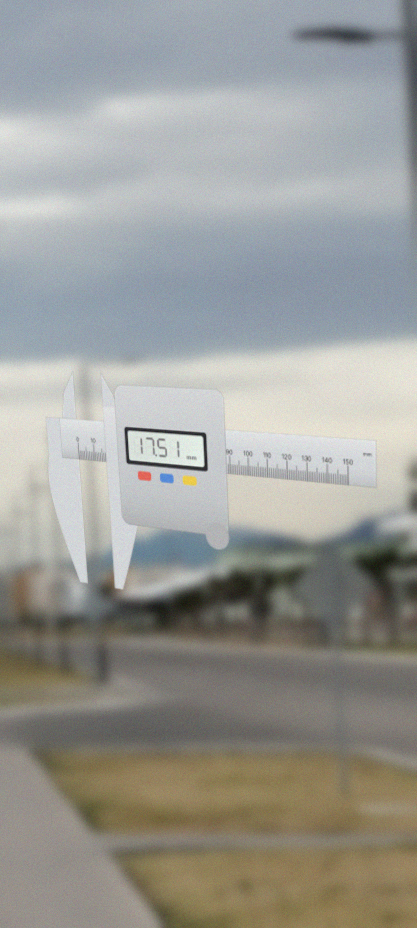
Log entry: **17.51** mm
